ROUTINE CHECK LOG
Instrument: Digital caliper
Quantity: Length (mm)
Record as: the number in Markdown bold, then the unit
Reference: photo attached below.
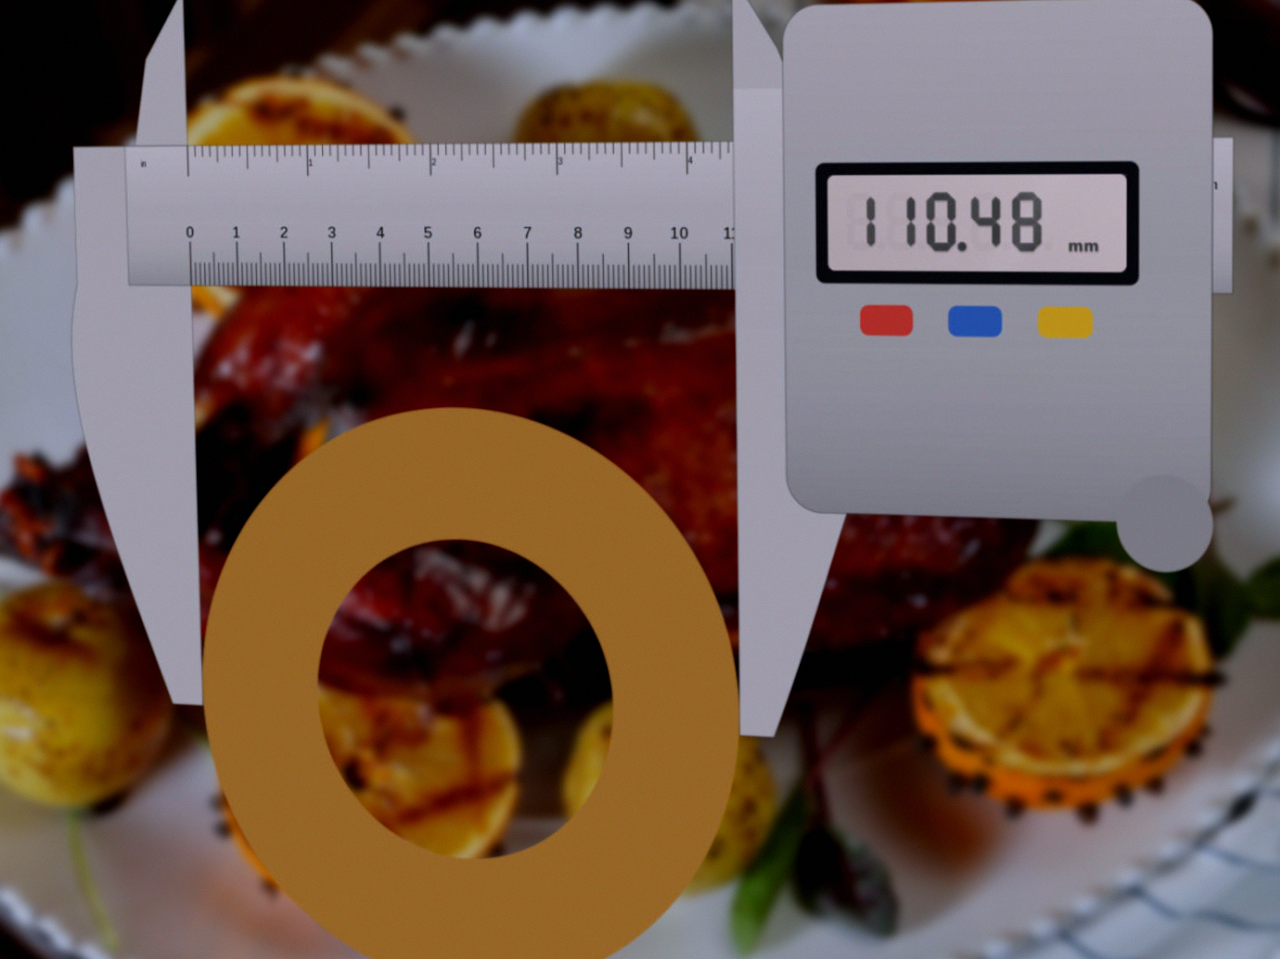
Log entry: **110.48** mm
